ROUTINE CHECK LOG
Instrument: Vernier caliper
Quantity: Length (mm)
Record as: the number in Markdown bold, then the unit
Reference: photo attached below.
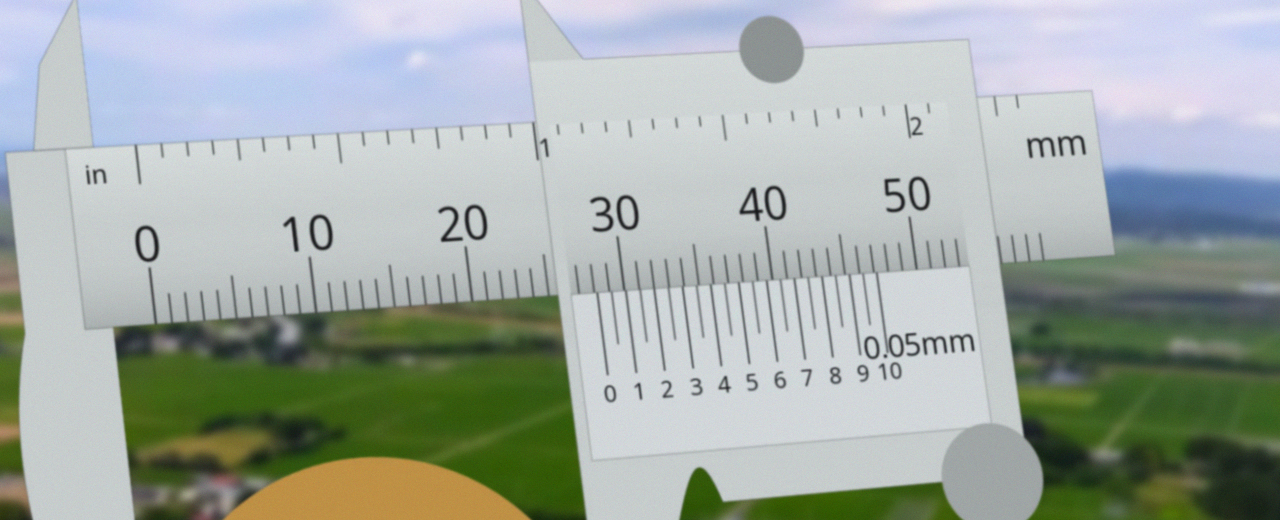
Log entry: **28.2** mm
